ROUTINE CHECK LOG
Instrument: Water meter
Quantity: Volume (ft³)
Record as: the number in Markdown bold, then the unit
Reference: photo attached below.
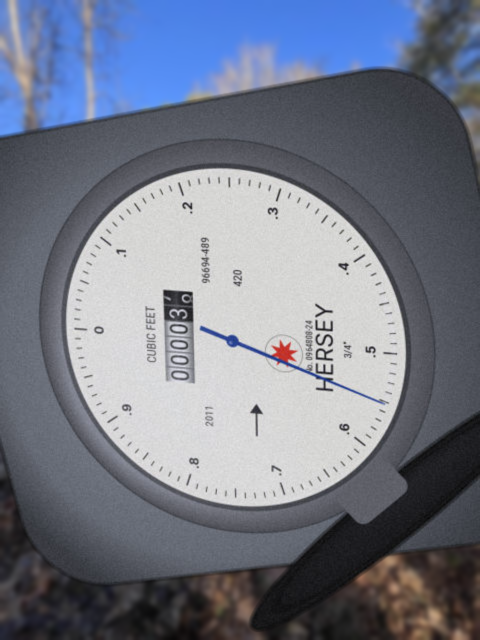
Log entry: **37.55** ft³
